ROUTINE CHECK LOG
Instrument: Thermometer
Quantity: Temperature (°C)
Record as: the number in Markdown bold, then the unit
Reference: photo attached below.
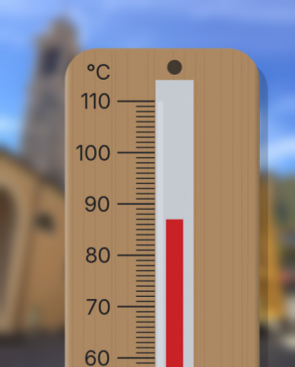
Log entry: **87** °C
